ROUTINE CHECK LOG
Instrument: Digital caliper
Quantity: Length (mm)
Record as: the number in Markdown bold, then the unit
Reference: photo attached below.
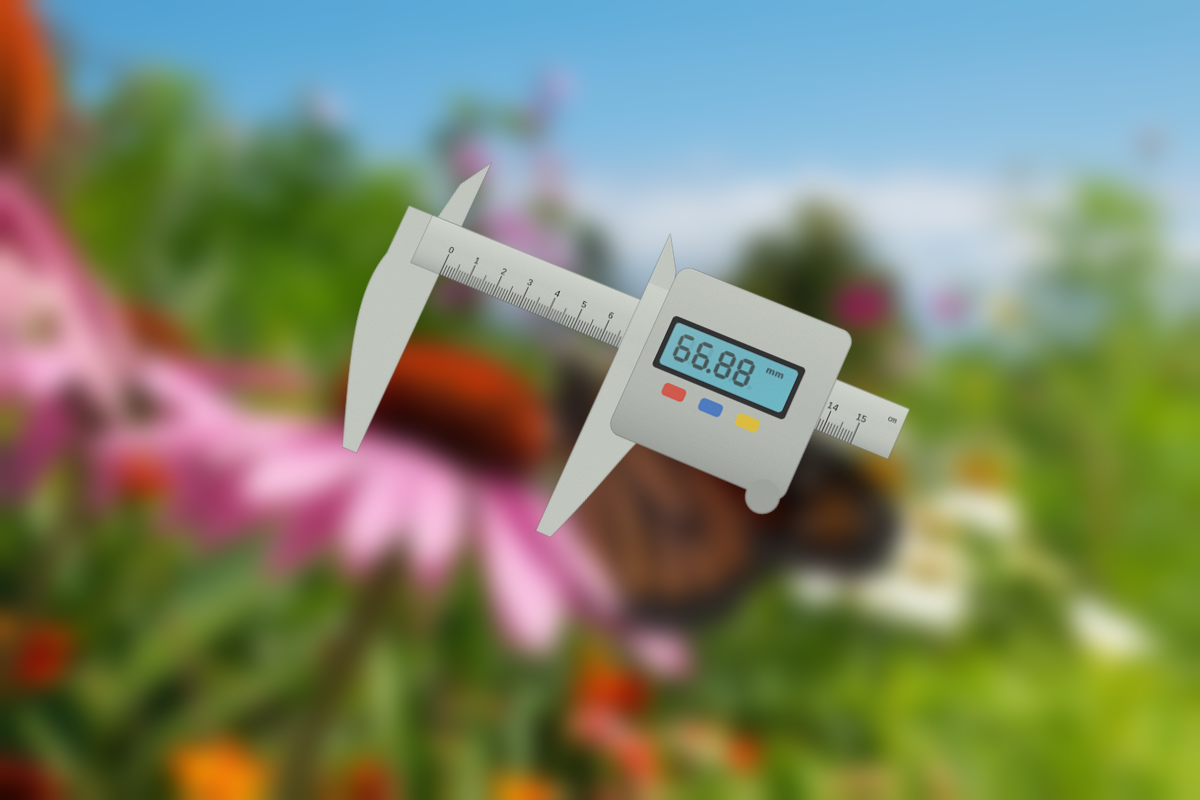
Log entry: **66.88** mm
